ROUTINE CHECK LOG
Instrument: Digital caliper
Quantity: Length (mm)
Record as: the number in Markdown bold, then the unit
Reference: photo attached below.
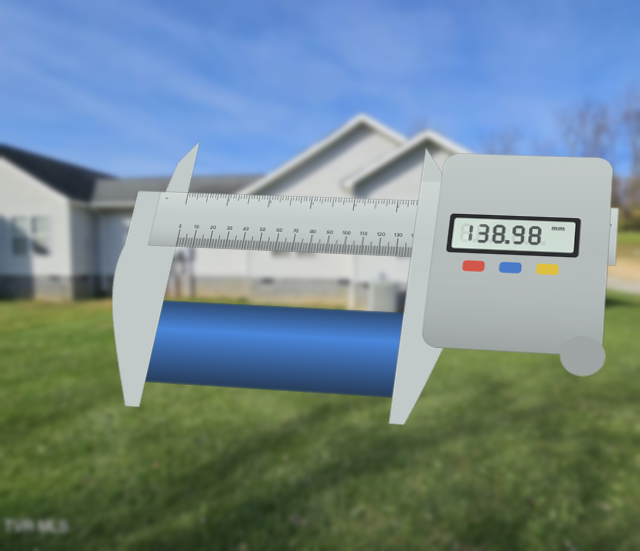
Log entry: **138.98** mm
